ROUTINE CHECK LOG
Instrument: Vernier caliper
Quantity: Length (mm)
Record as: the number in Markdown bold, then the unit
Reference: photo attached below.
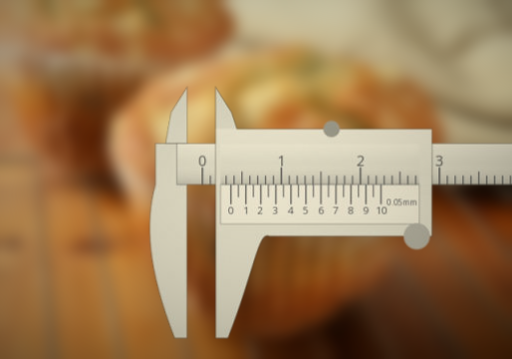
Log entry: **3.6** mm
